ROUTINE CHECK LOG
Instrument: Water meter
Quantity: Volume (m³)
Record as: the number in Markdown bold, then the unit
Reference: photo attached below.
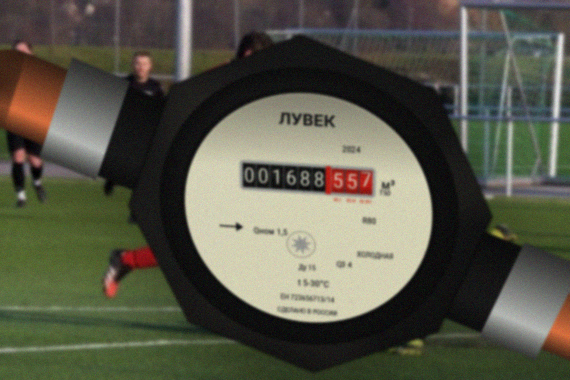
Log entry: **1688.557** m³
